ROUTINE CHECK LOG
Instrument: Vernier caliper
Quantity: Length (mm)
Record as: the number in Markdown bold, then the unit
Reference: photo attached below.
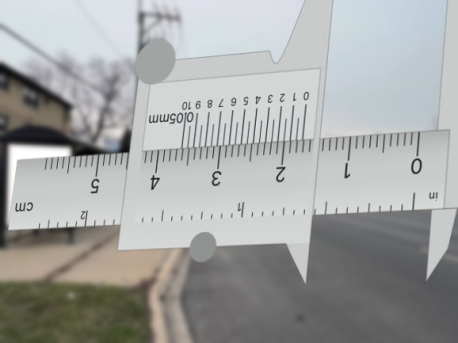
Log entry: **17.2** mm
